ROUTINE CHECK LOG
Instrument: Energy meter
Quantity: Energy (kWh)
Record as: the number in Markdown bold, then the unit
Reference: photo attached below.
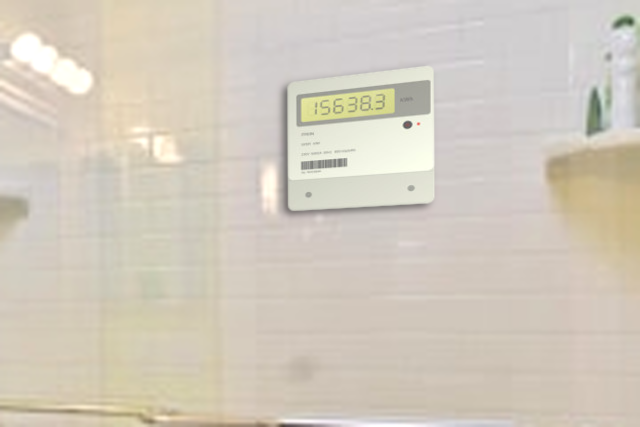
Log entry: **15638.3** kWh
